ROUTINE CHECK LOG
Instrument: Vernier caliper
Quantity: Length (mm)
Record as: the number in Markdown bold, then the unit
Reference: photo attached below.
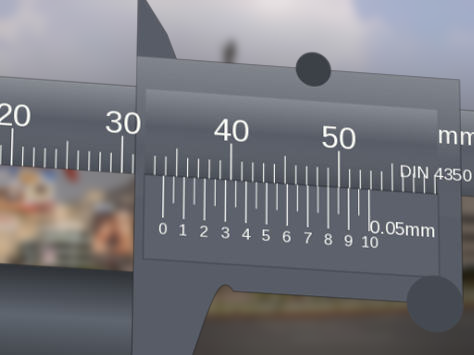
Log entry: **33.8** mm
